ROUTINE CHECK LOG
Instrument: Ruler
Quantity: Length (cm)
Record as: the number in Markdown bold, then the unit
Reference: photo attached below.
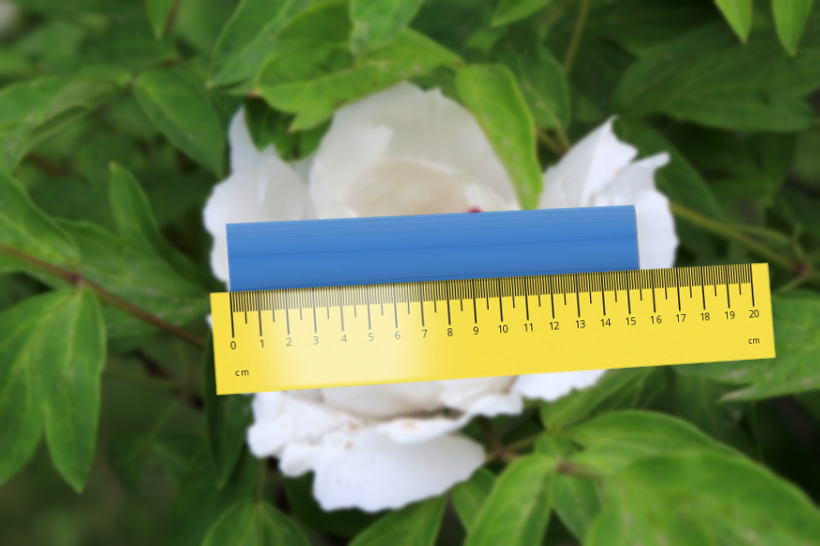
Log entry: **15.5** cm
